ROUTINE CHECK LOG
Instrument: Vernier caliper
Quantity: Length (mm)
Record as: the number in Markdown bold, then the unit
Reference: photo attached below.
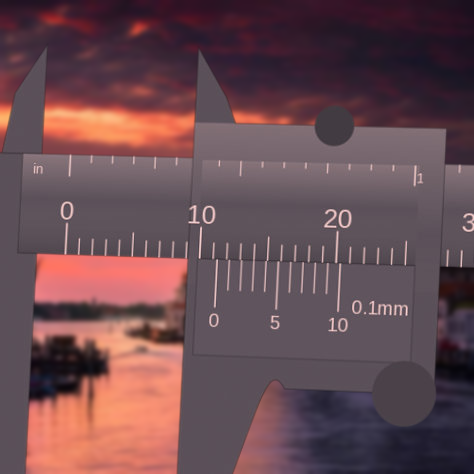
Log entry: **11.3** mm
